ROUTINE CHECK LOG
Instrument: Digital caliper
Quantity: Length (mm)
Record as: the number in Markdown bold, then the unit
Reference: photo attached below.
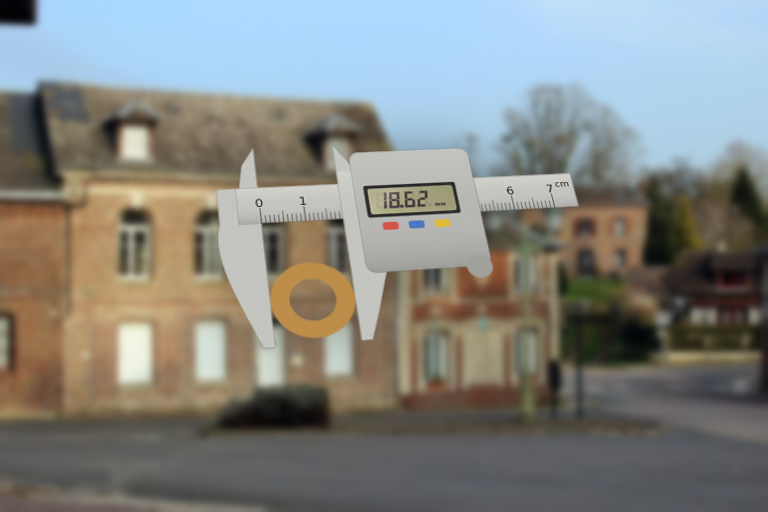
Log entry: **18.62** mm
